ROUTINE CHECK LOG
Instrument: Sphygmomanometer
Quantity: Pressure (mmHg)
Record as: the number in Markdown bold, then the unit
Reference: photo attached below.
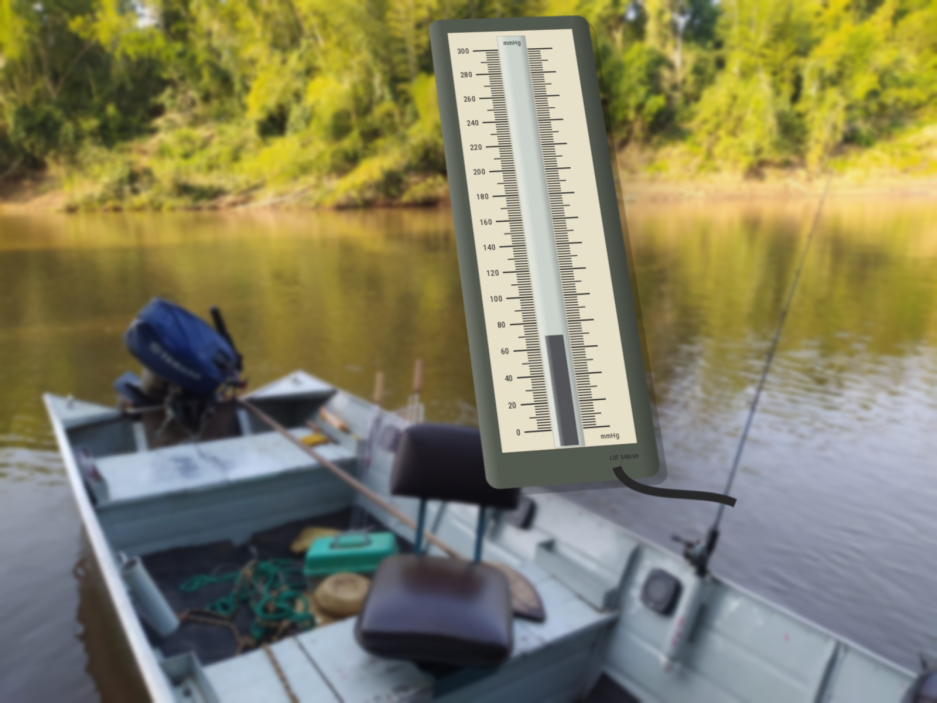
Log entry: **70** mmHg
